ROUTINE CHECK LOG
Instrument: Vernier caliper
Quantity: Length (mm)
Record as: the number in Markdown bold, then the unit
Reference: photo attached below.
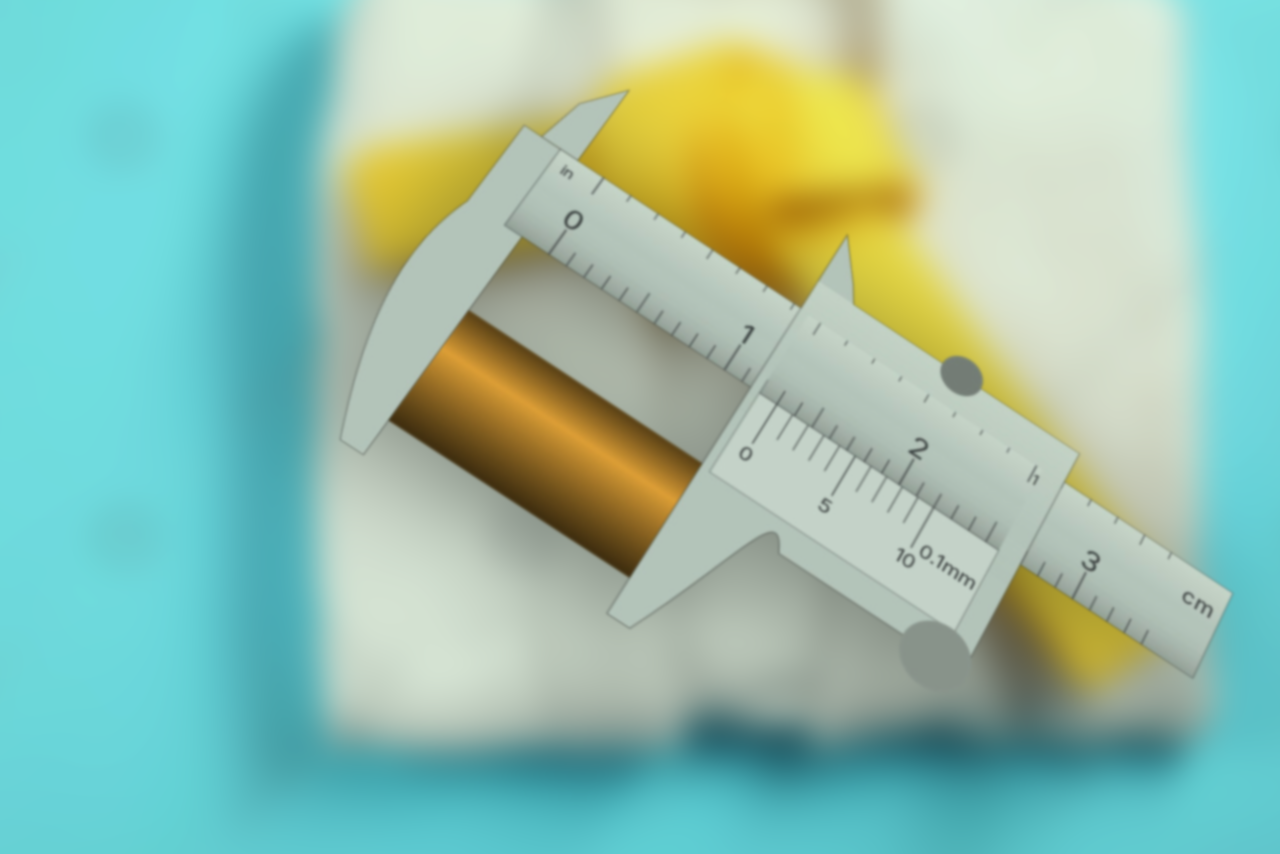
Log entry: **13.0** mm
